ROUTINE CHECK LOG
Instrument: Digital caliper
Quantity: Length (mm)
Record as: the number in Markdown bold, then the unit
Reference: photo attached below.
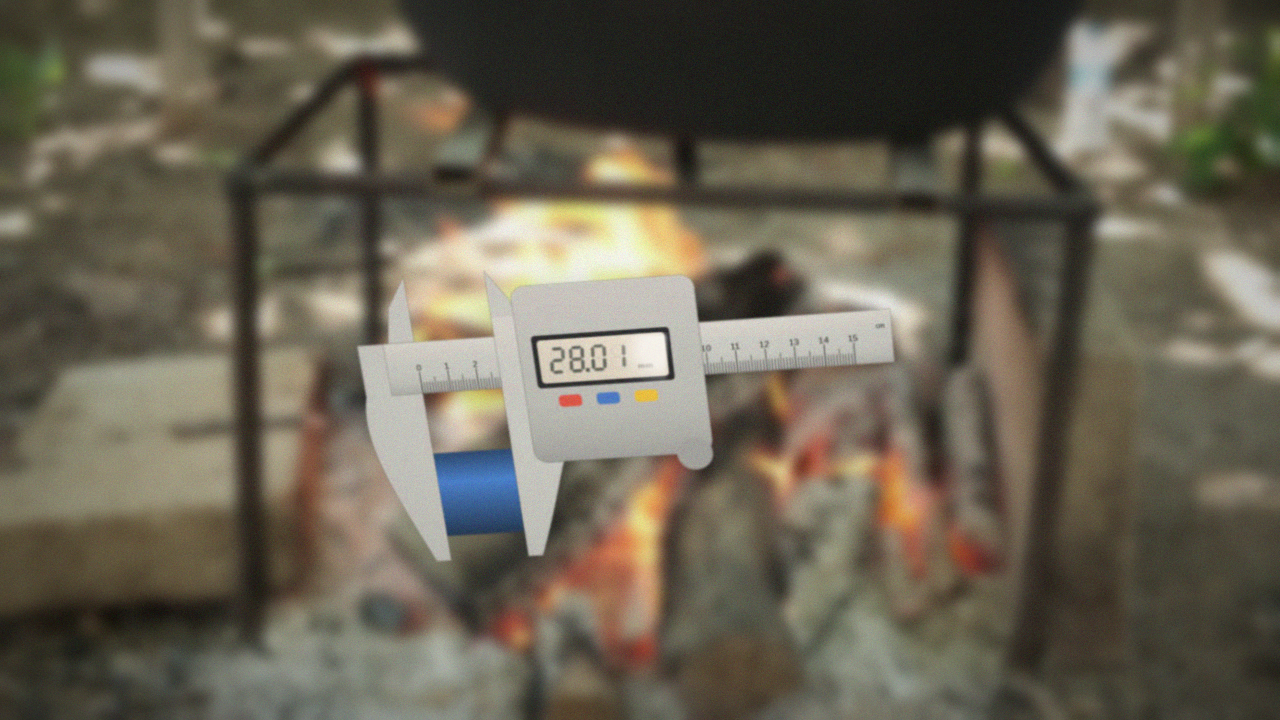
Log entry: **28.01** mm
